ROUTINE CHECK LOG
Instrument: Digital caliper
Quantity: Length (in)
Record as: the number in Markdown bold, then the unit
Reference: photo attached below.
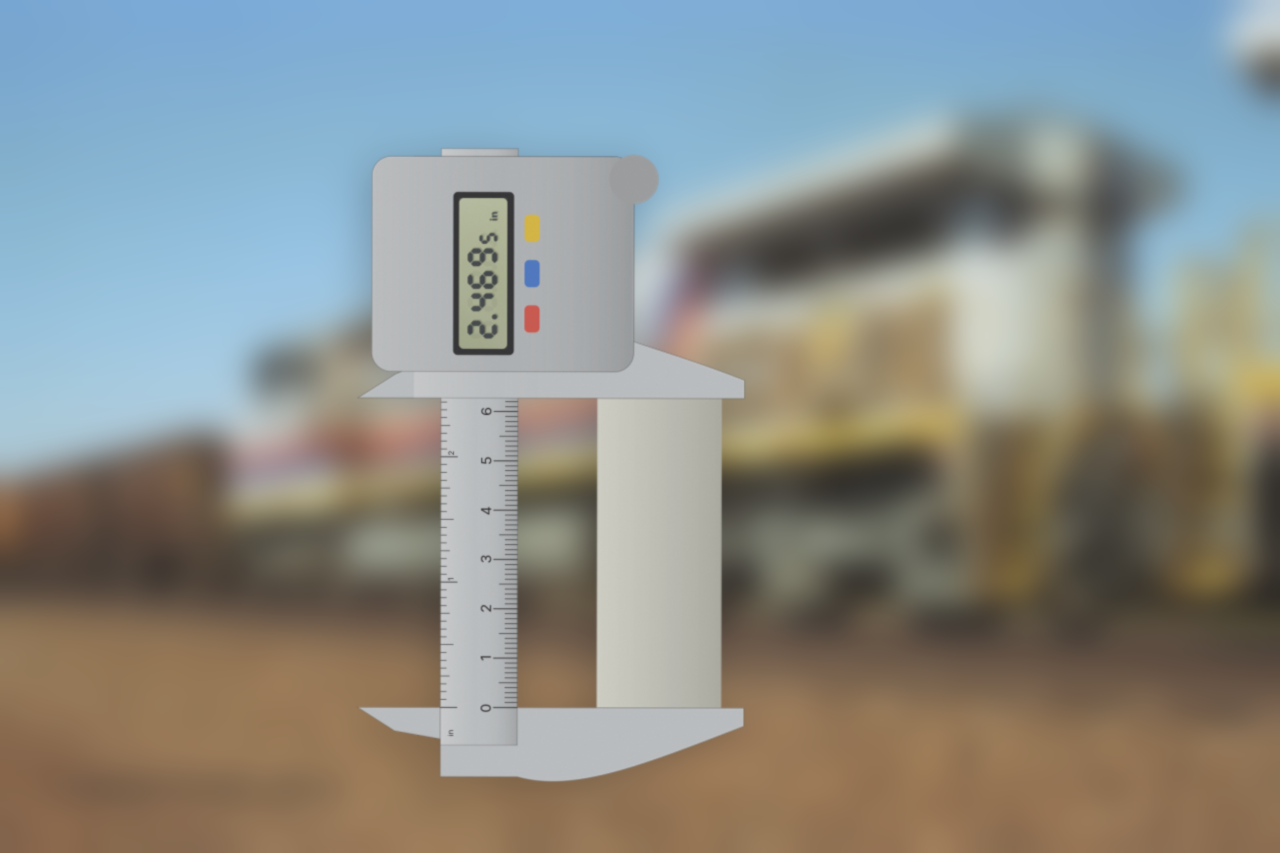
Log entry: **2.4695** in
